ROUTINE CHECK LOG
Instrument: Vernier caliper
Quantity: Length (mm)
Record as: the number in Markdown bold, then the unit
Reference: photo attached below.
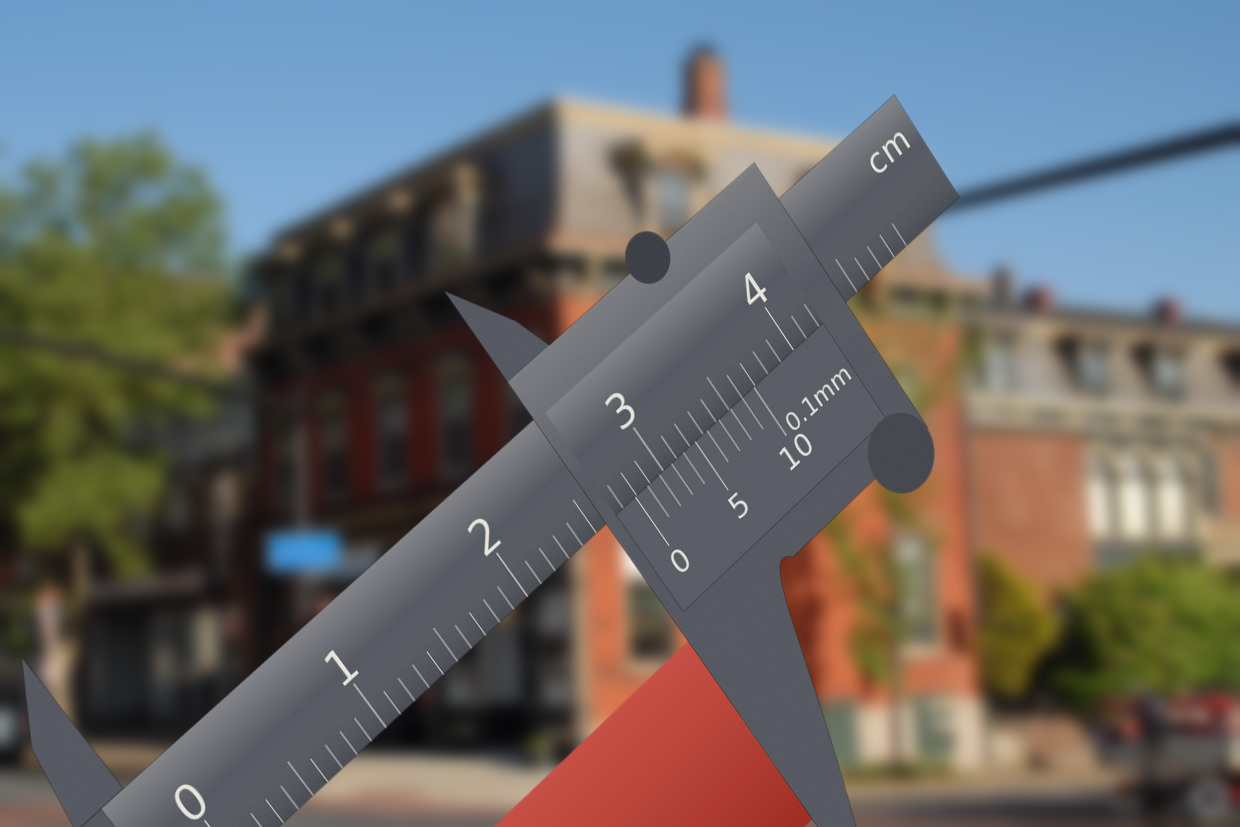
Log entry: **27.9** mm
